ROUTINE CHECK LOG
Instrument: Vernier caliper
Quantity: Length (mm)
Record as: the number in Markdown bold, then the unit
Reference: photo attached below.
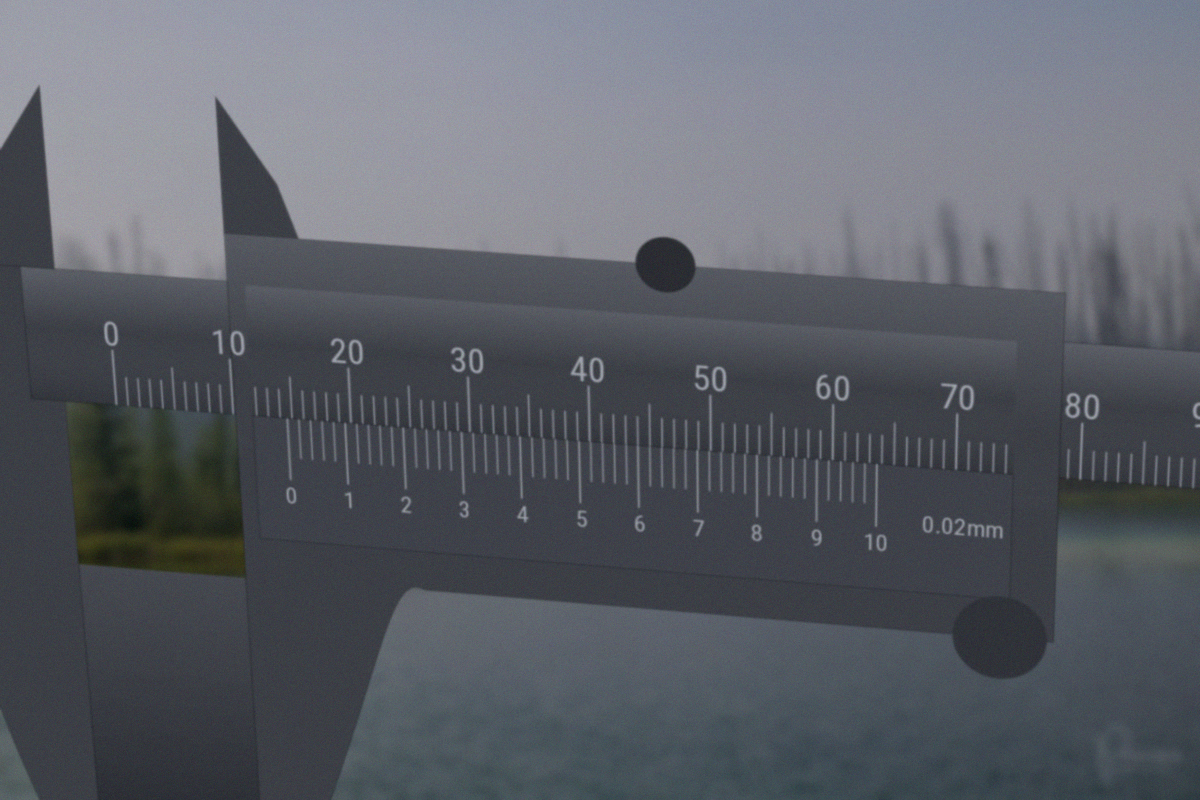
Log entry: **14.6** mm
